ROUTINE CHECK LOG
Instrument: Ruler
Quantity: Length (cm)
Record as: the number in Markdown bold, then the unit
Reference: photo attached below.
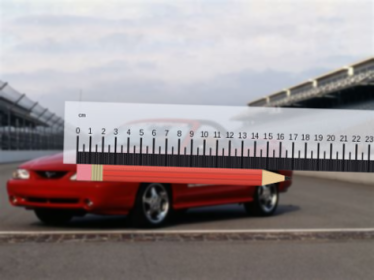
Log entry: **17** cm
